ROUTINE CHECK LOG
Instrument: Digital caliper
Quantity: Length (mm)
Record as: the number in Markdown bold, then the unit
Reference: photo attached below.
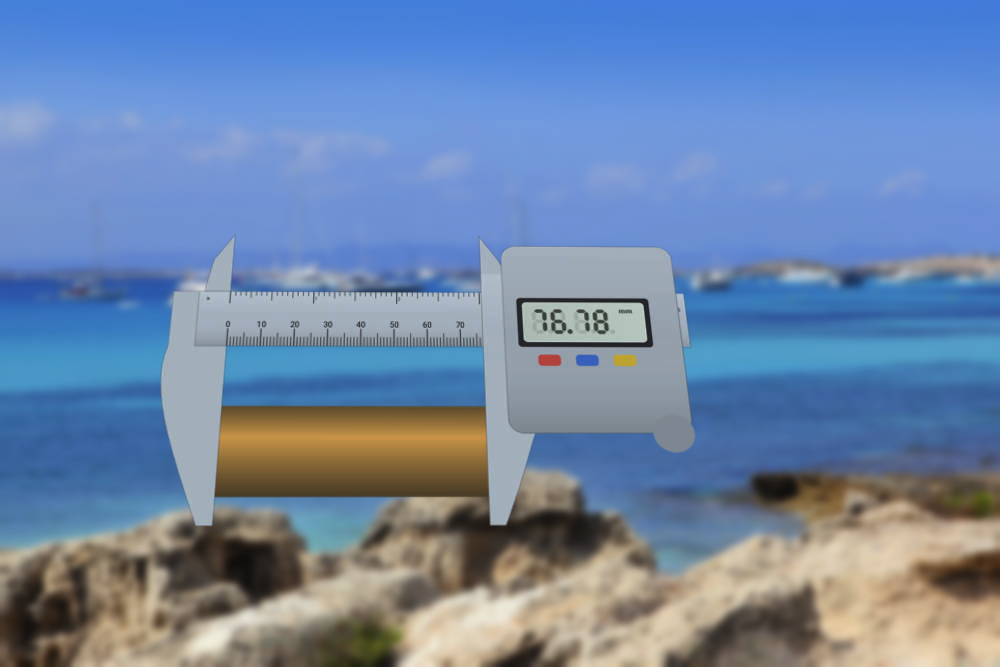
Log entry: **76.78** mm
